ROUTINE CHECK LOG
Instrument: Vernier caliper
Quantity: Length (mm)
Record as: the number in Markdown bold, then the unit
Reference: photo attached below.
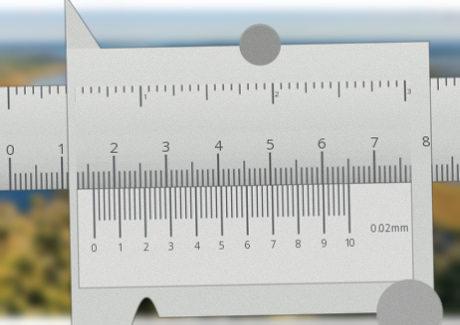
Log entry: **16.0** mm
